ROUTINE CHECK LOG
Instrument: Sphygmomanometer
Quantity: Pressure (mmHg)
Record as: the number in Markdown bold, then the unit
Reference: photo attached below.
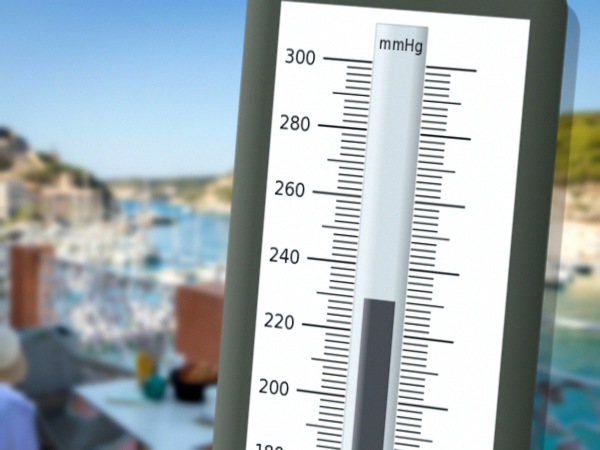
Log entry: **230** mmHg
